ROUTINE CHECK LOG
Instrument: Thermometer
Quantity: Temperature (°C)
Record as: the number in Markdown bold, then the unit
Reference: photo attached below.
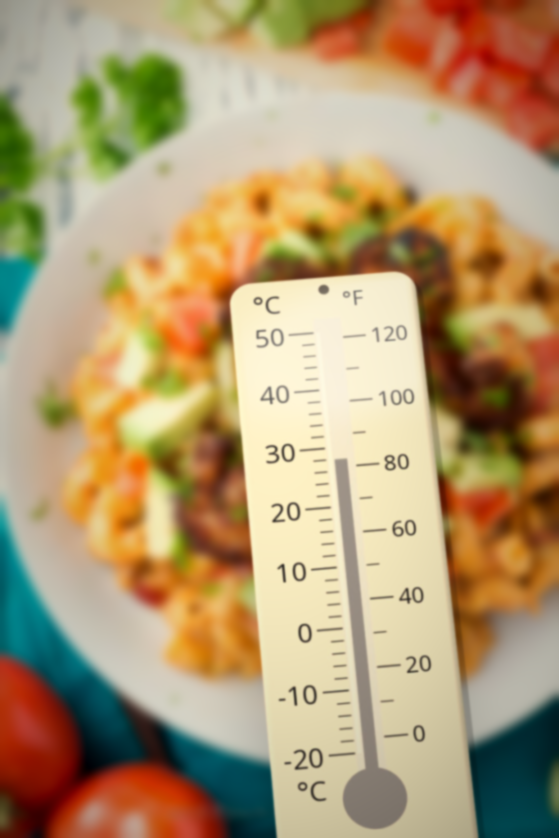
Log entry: **28** °C
